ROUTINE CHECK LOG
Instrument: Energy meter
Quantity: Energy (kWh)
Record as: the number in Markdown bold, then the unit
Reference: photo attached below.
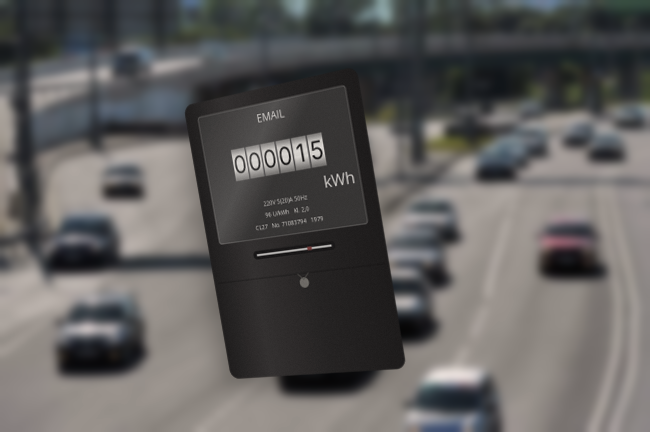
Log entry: **15** kWh
